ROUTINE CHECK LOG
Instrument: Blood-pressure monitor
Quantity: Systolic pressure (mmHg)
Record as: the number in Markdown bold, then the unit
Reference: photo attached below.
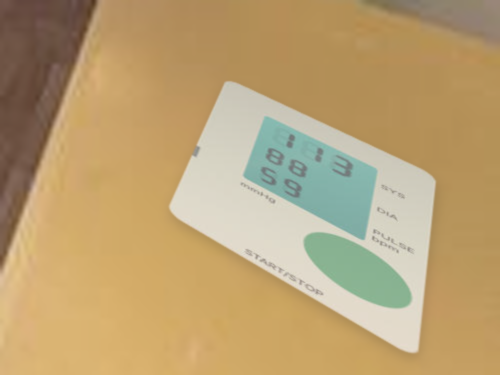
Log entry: **113** mmHg
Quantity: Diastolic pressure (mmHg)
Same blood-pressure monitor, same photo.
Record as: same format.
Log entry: **88** mmHg
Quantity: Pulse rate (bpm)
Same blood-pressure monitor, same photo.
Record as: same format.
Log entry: **59** bpm
